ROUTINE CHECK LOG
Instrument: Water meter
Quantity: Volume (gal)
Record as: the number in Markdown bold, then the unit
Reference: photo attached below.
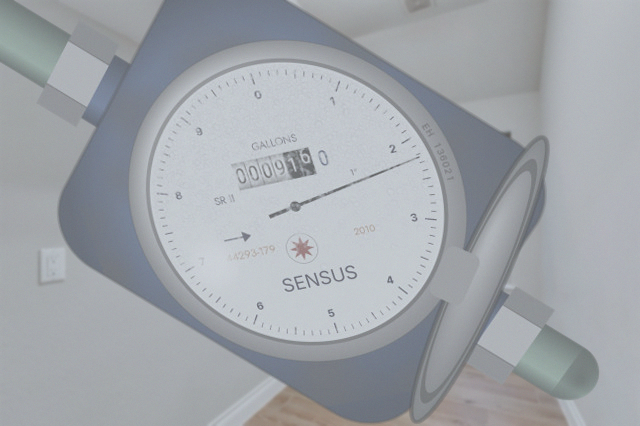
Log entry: **9162.2** gal
